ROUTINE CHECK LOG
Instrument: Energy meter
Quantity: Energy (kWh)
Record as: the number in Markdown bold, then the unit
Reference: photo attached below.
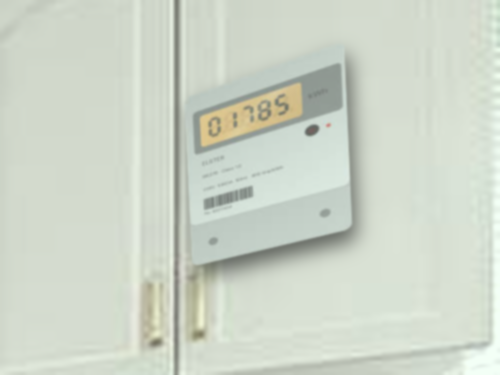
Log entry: **1785** kWh
